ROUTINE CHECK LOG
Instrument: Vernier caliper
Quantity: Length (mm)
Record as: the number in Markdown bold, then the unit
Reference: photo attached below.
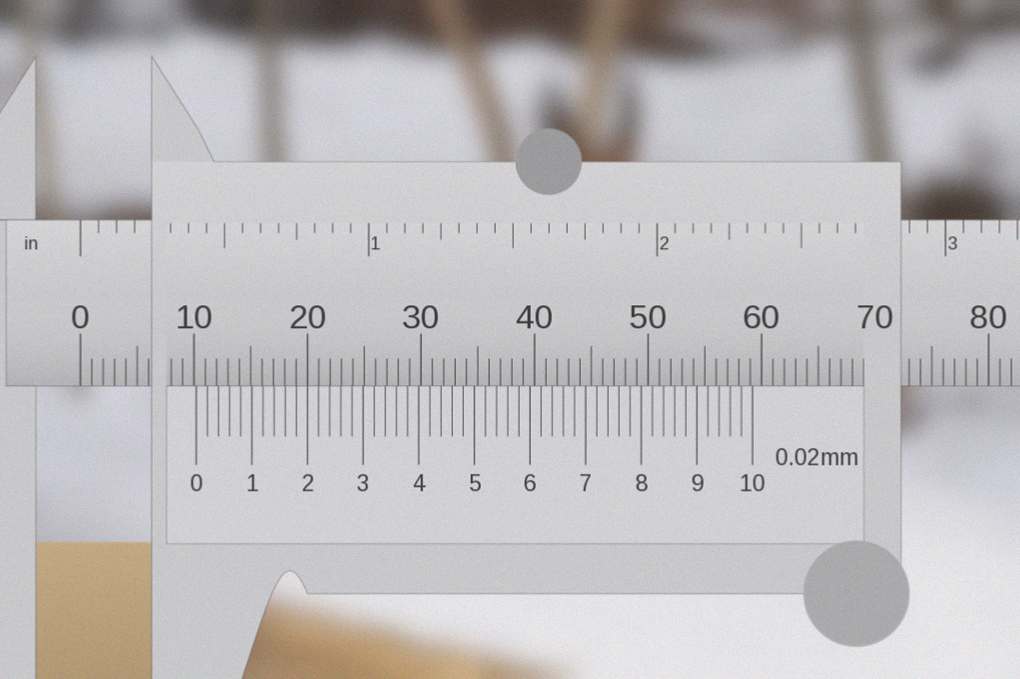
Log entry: **10.2** mm
